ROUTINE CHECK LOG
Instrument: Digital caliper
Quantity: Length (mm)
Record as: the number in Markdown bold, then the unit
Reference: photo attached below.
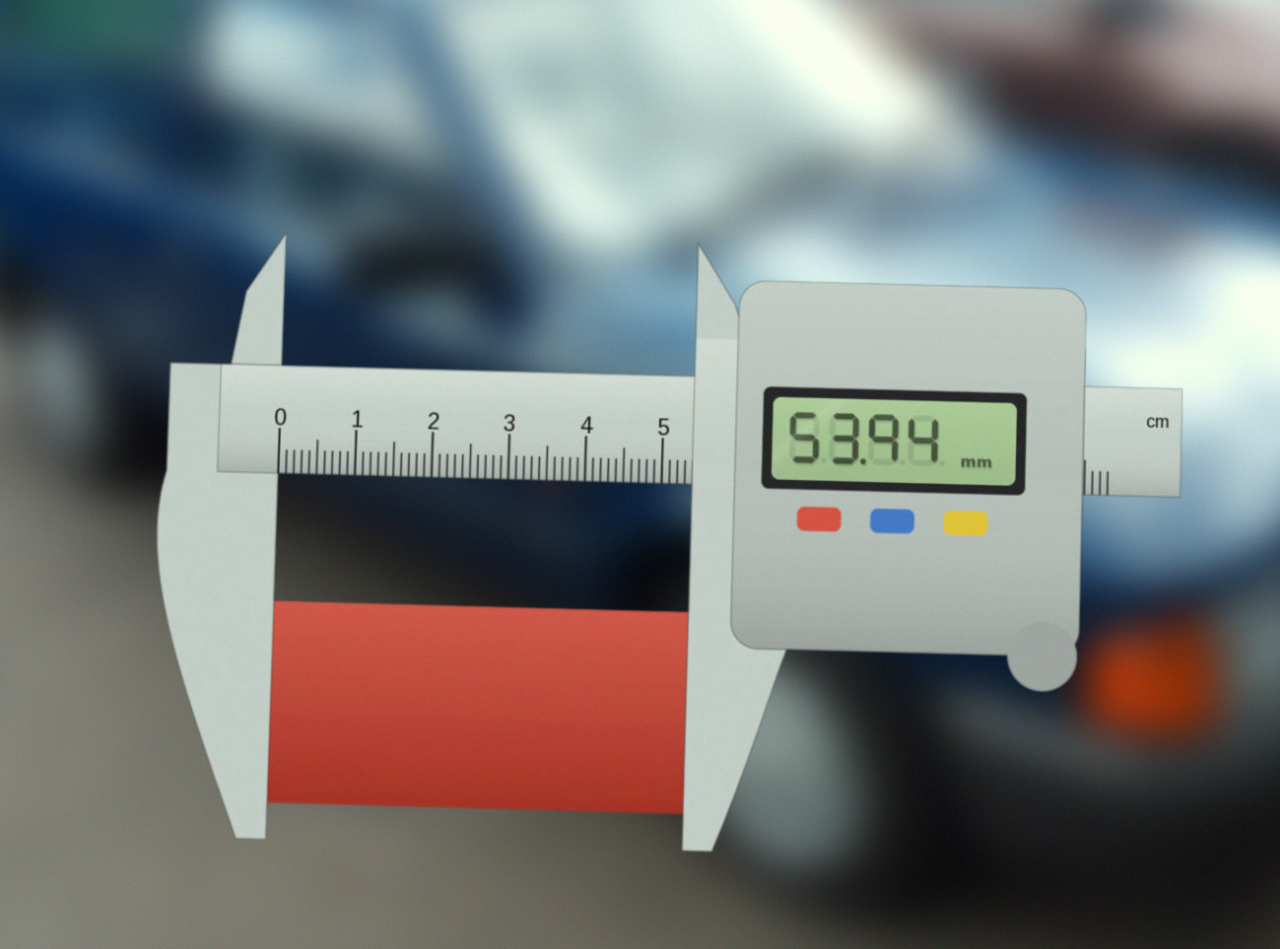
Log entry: **53.94** mm
